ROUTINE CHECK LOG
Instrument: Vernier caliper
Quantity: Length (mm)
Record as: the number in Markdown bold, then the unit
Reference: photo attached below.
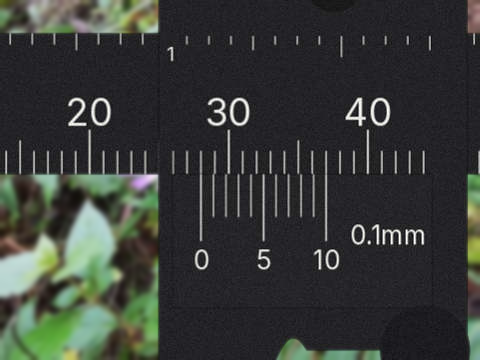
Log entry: **28.0** mm
